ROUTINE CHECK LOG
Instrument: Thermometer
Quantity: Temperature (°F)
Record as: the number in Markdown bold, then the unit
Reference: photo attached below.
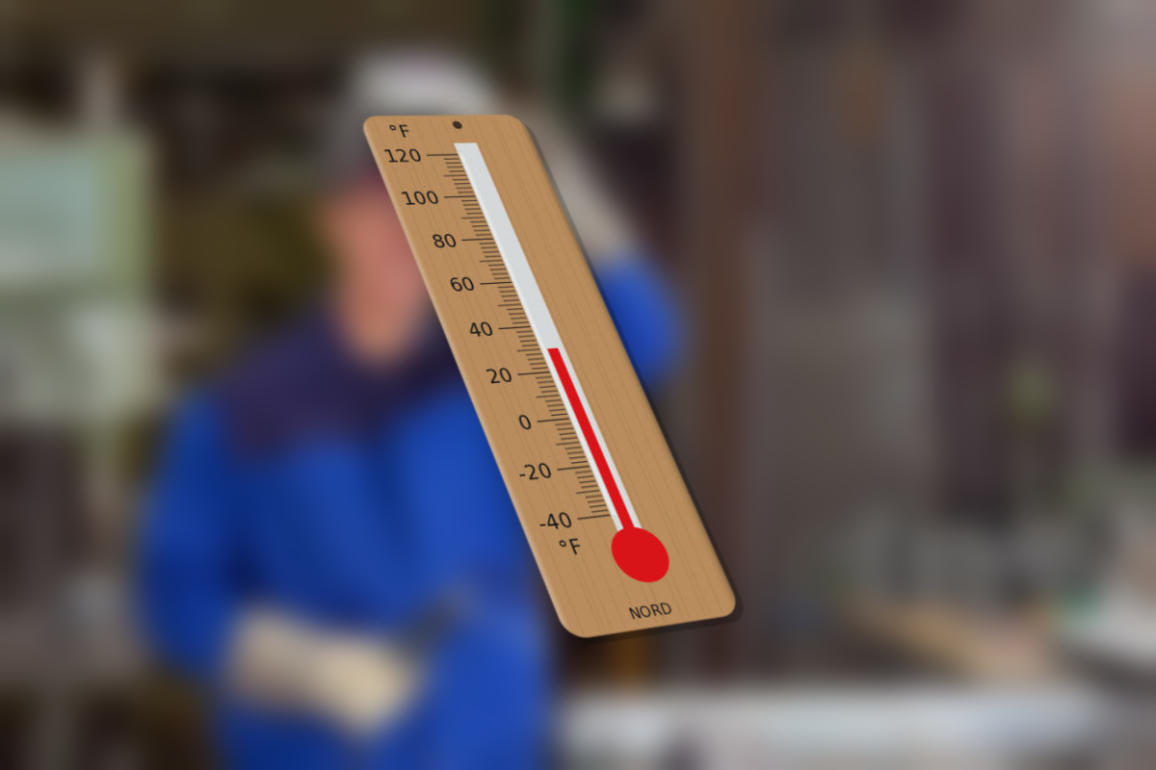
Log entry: **30** °F
